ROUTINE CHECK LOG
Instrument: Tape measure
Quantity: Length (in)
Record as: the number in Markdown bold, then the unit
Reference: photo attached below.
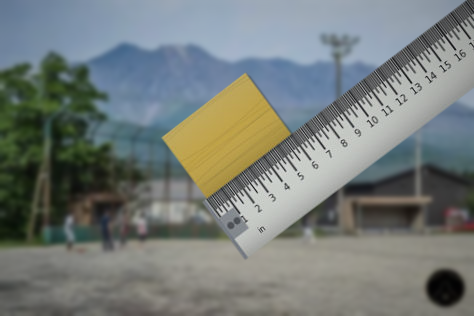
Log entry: **6** in
